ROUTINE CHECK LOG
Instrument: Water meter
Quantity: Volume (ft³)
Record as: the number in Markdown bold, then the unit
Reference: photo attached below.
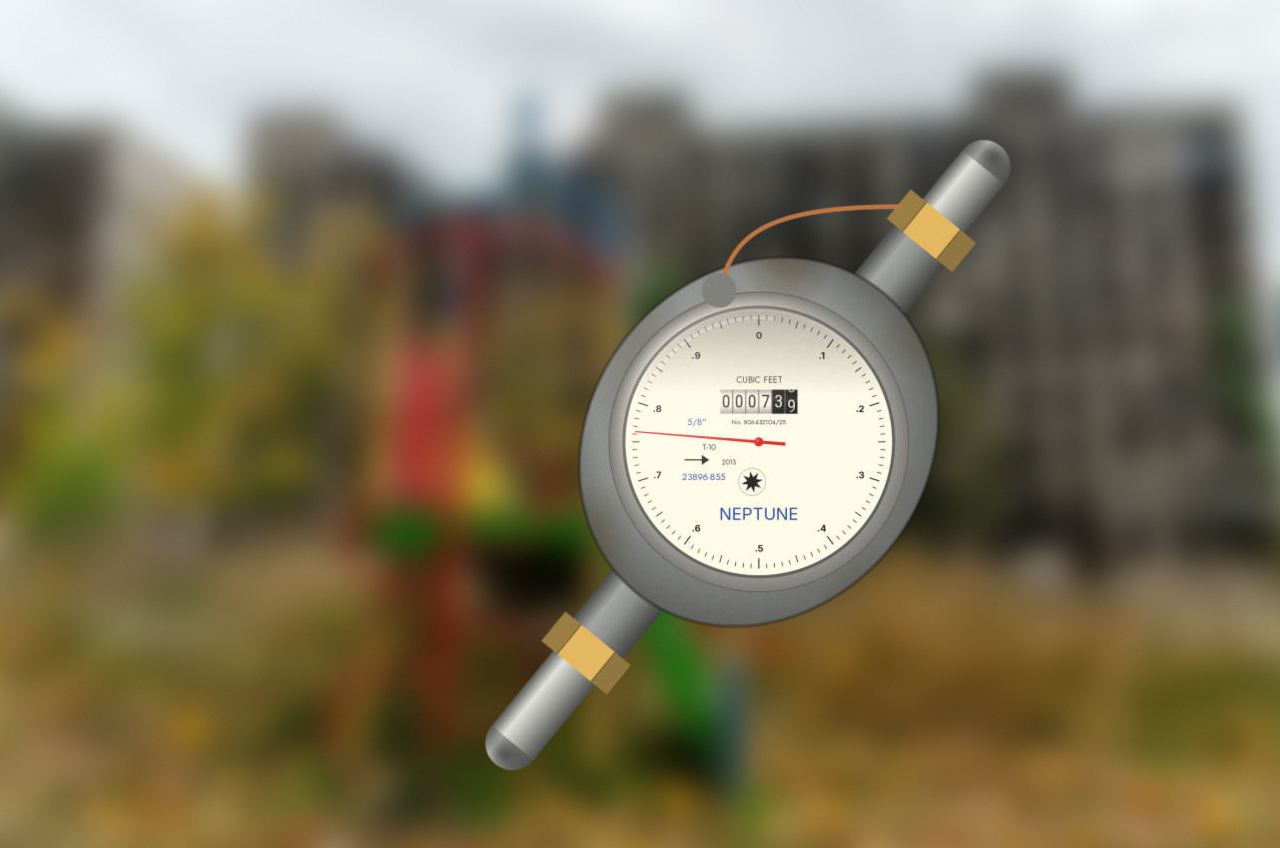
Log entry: **738.76** ft³
